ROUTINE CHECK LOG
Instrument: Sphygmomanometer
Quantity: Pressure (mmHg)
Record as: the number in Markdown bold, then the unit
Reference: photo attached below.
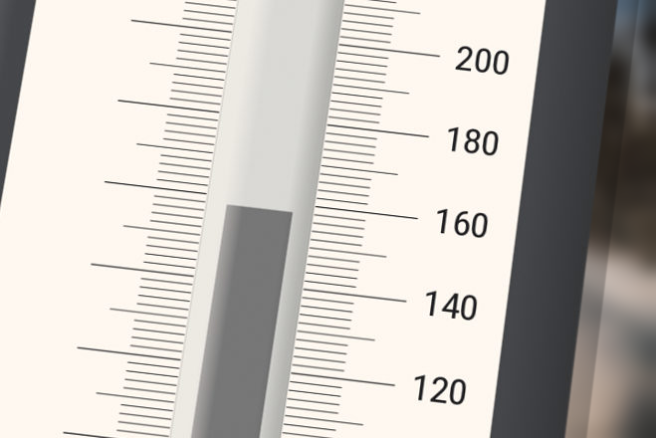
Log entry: **158** mmHg
